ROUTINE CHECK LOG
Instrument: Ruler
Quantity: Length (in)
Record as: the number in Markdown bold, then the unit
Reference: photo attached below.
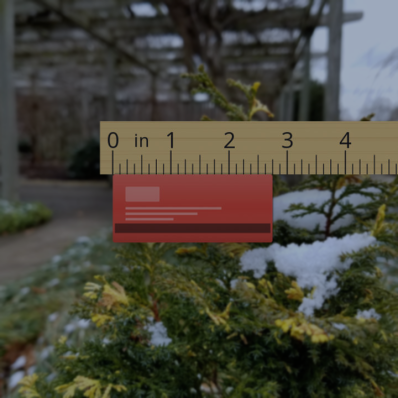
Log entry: **2.75** in
